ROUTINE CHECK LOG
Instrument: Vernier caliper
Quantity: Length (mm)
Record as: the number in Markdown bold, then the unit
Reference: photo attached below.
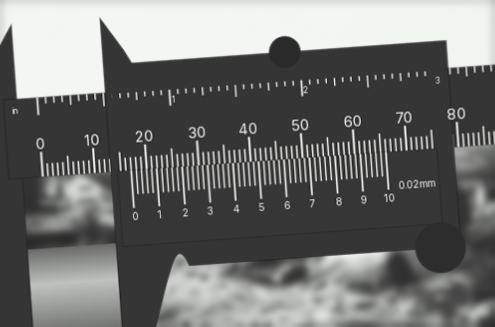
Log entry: **17.0** mm
